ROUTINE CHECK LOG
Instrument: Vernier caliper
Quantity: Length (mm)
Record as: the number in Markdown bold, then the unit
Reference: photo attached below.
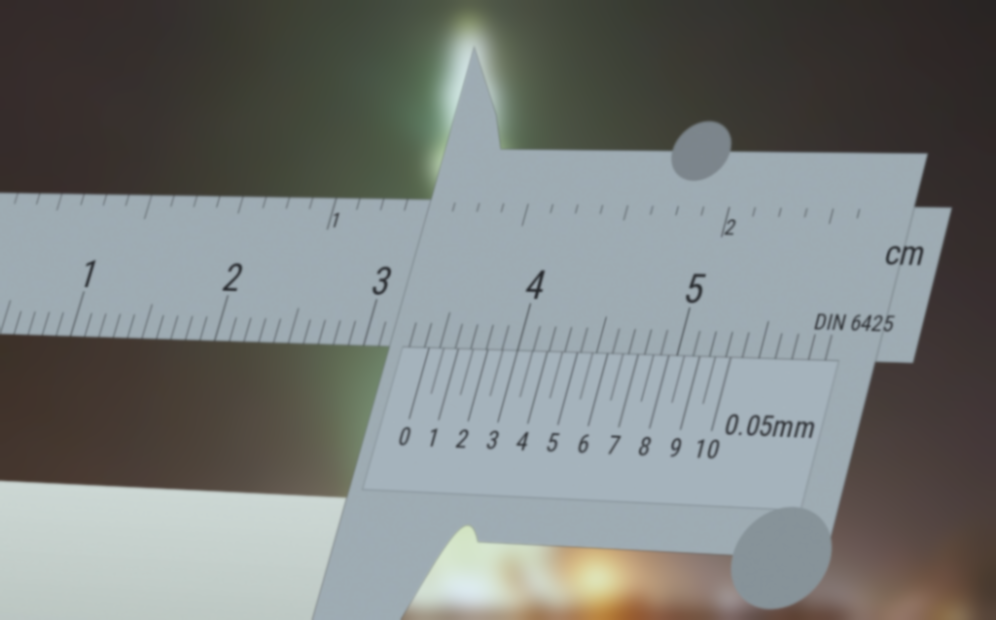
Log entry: **34.3** mm
